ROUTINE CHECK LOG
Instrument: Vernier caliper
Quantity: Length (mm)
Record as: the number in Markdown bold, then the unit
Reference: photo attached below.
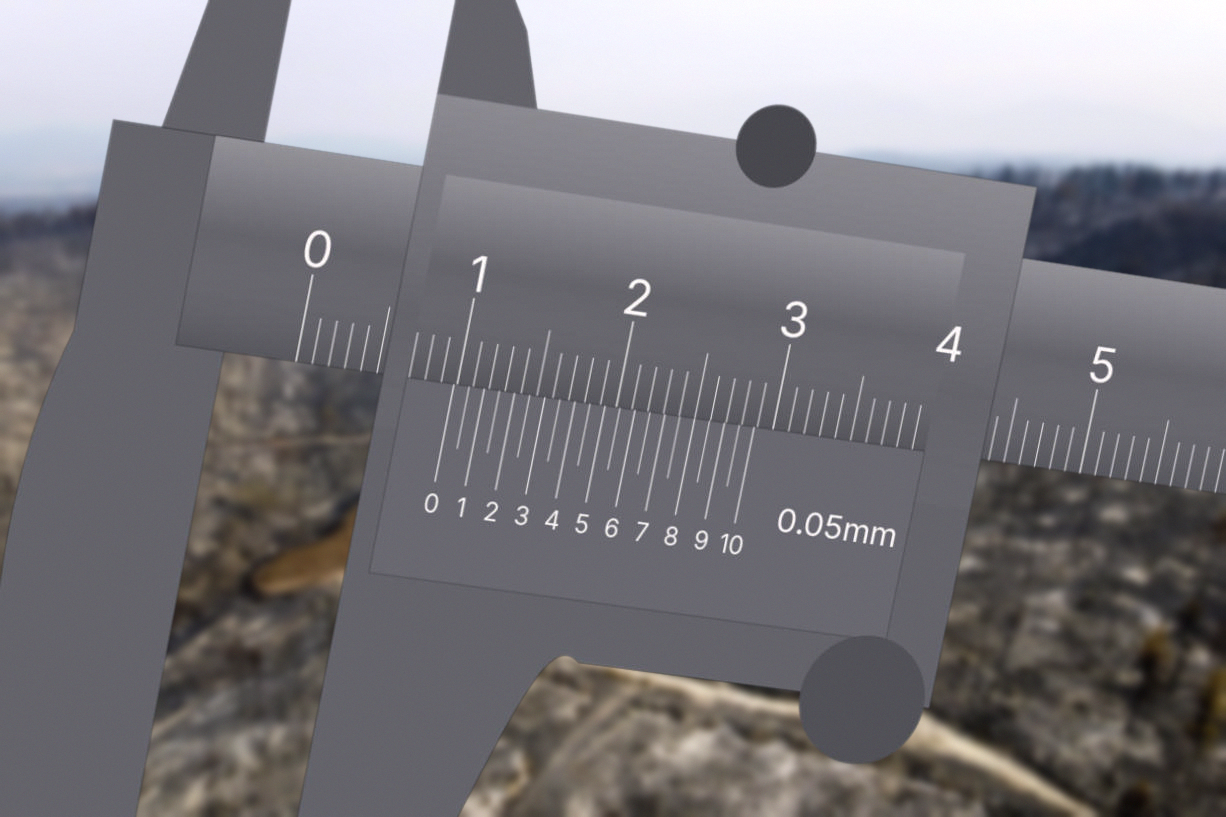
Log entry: **9.8** mm
